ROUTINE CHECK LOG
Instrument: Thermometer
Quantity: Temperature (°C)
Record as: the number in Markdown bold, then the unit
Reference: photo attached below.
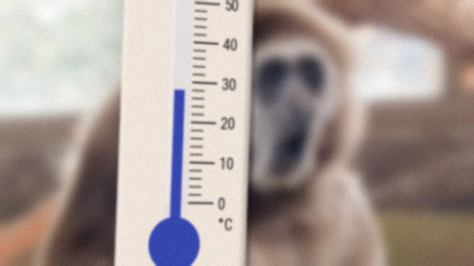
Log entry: **28** °C
